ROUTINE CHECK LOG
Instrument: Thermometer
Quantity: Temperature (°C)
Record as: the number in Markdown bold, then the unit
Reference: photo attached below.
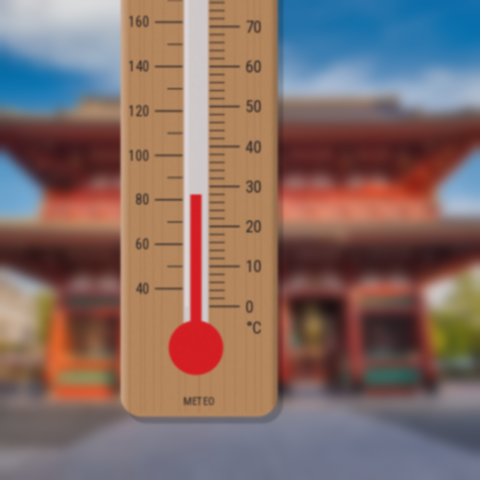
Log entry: **28** °C
